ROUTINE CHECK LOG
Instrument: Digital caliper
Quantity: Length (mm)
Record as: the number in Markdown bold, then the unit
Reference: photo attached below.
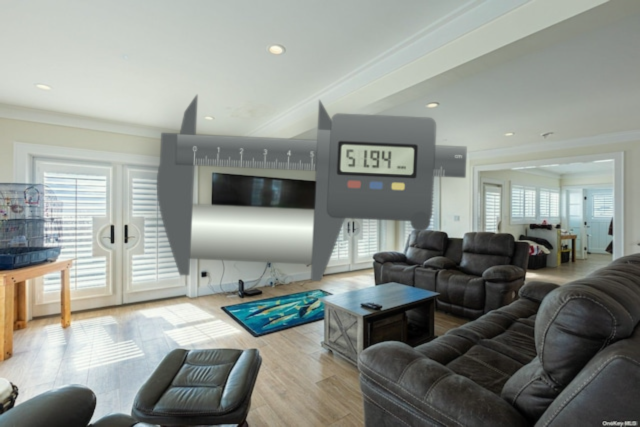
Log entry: **51.94** mm
